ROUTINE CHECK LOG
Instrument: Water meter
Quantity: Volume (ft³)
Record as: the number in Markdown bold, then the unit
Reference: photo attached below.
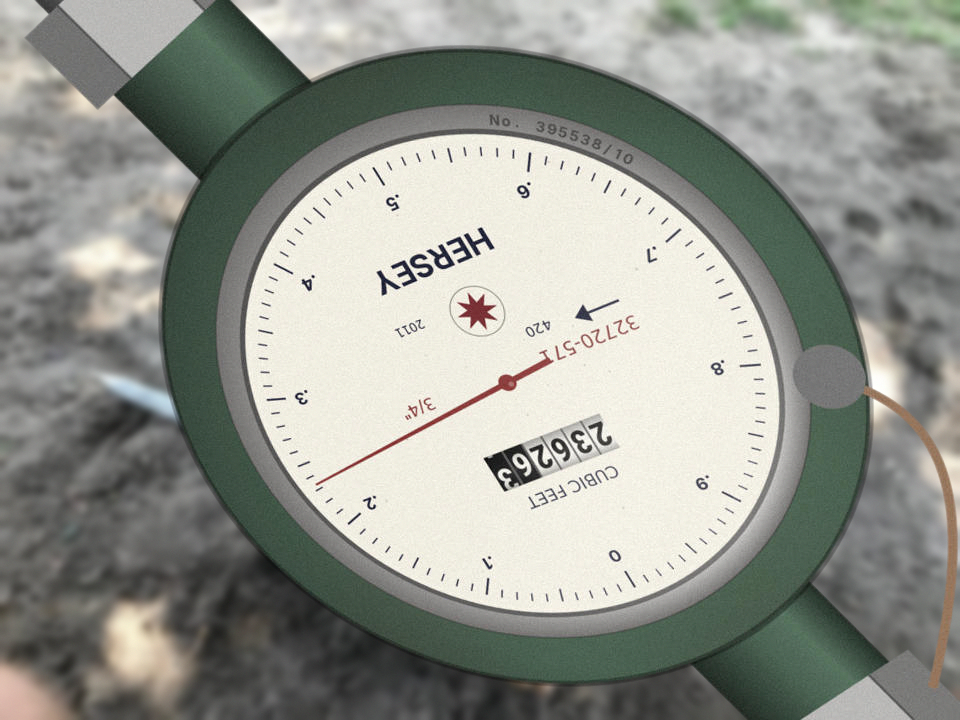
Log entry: **236263.23** ft³
